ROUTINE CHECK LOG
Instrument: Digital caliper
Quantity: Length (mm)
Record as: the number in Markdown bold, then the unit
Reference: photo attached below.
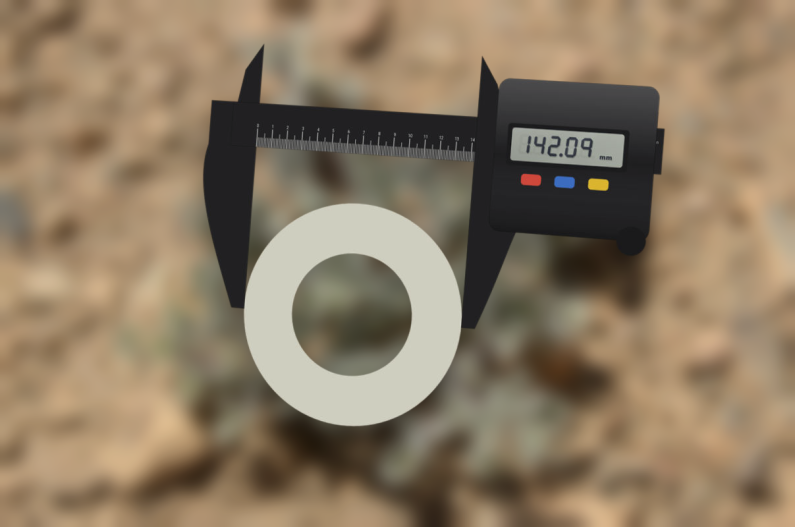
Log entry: **142.09** mm
